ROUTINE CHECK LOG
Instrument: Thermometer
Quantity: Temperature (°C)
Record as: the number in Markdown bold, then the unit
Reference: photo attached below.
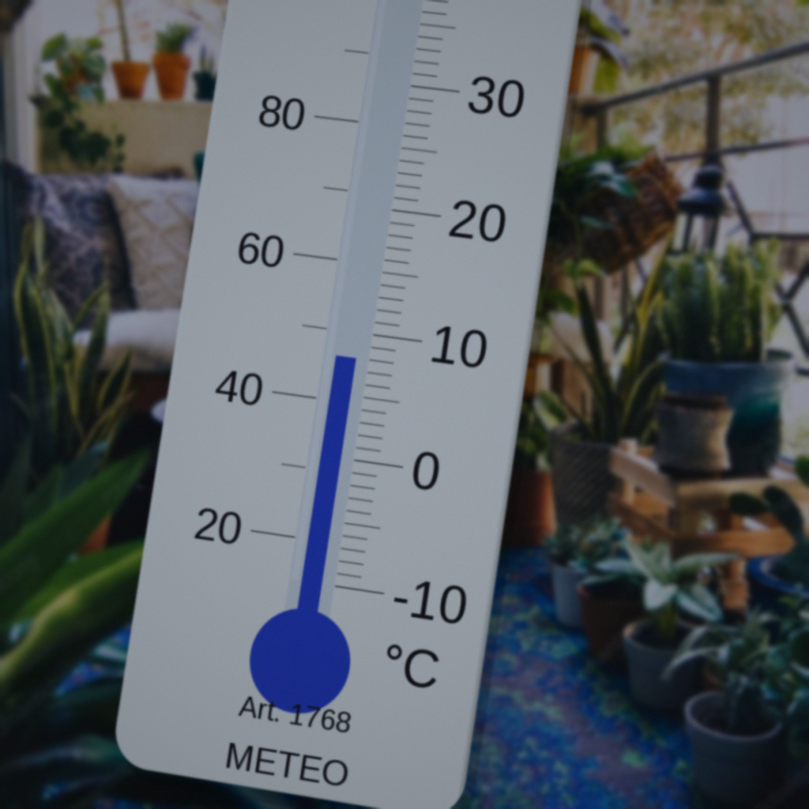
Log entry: **8** °C
